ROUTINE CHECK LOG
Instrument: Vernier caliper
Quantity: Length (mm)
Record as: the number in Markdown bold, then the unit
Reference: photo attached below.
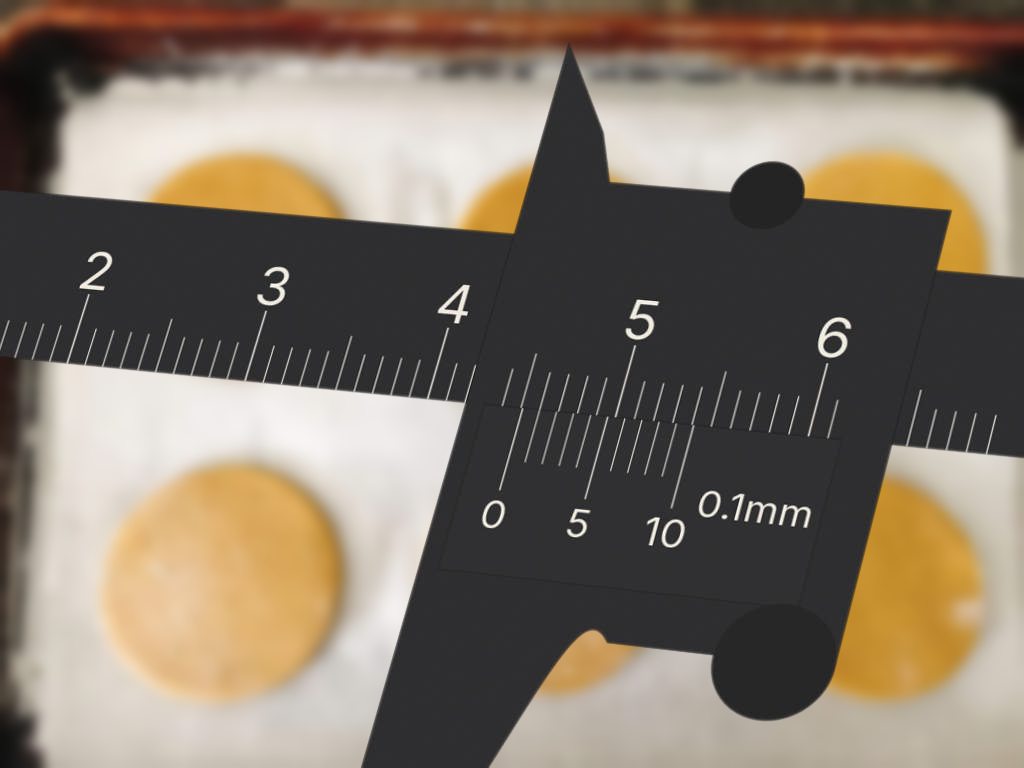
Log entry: **45.1** mm
